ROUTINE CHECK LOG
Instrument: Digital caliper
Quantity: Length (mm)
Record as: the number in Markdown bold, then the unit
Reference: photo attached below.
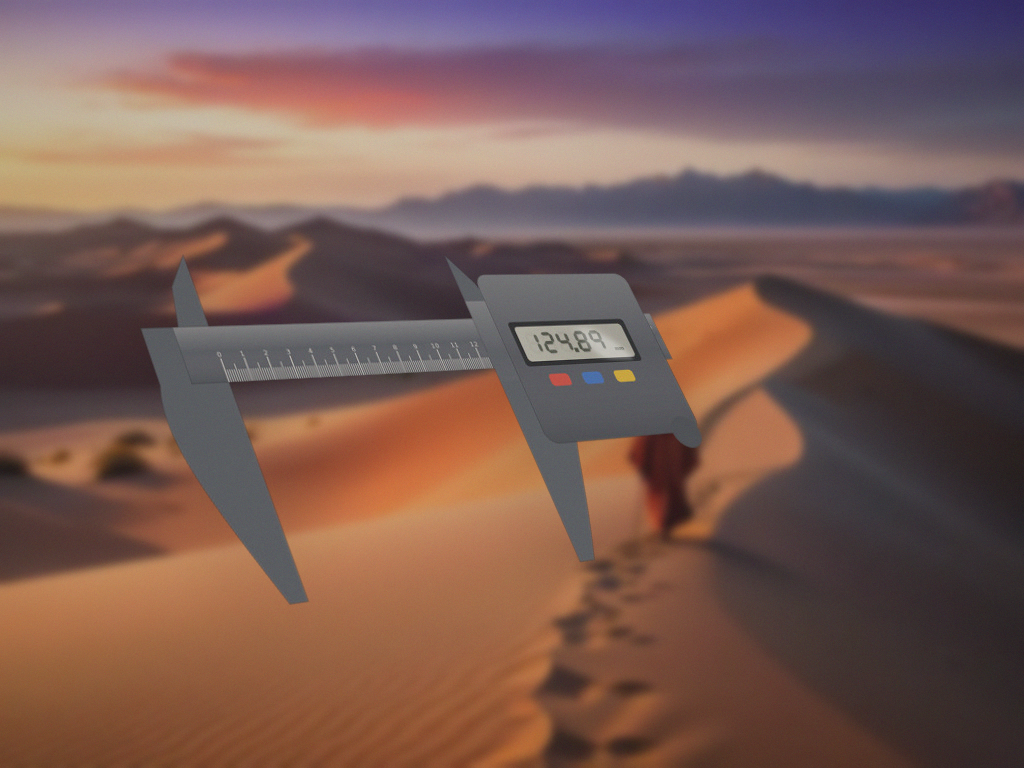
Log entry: **124.89** mm
